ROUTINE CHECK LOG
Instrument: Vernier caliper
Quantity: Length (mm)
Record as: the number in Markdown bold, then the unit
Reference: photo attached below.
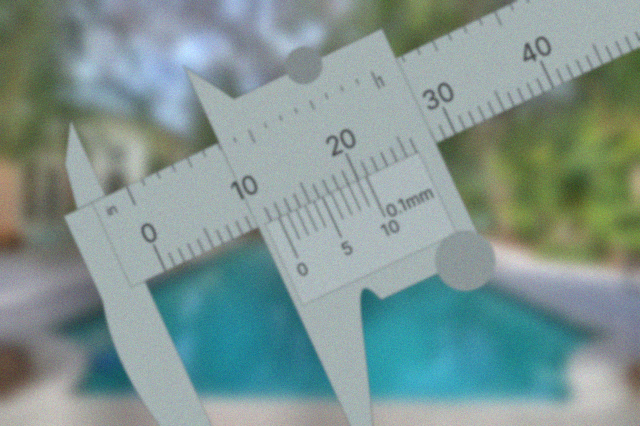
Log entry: **11.8** mm
